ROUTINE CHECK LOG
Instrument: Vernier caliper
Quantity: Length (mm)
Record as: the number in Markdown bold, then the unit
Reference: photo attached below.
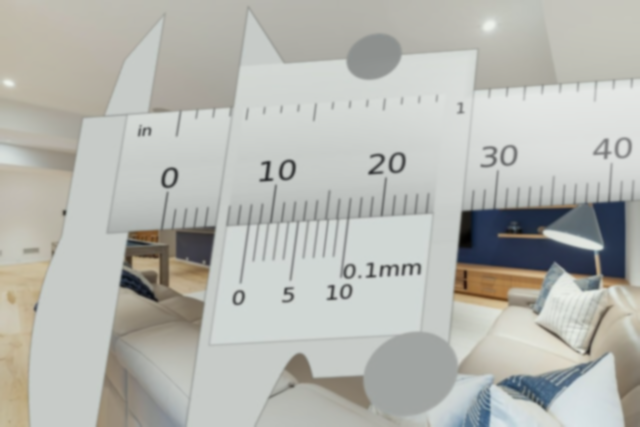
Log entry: **8.0** mm
